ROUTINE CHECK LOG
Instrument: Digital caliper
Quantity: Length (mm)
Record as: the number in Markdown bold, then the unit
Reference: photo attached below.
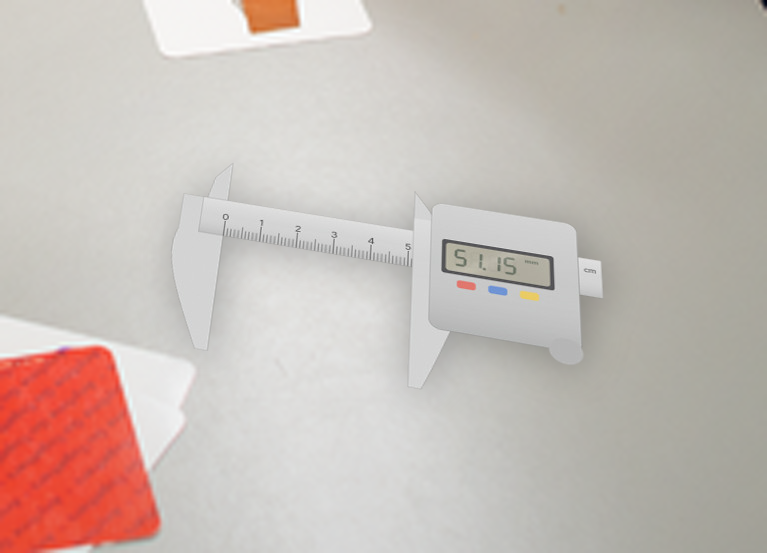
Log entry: **51.15** mm
